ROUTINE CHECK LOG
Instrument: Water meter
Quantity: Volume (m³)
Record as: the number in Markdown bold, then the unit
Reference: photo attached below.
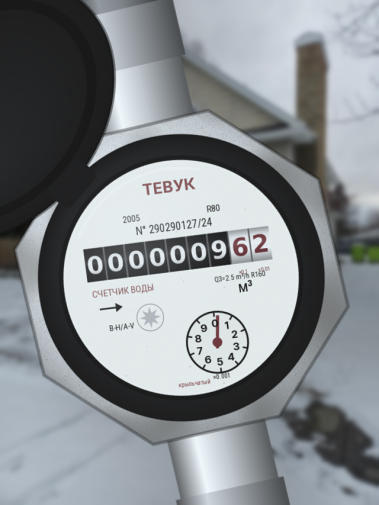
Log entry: **9.620** m³
